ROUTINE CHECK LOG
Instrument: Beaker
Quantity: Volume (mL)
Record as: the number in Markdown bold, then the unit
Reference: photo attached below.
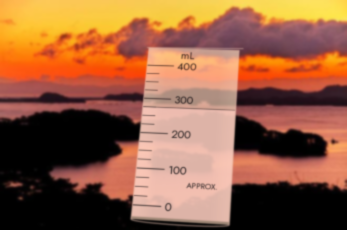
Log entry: **275** mL
